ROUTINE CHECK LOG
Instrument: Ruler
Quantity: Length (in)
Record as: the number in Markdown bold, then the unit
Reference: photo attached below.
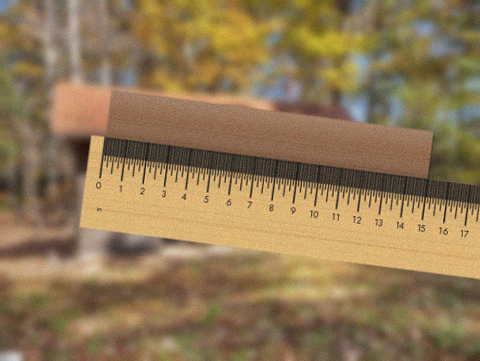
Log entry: **15** in
